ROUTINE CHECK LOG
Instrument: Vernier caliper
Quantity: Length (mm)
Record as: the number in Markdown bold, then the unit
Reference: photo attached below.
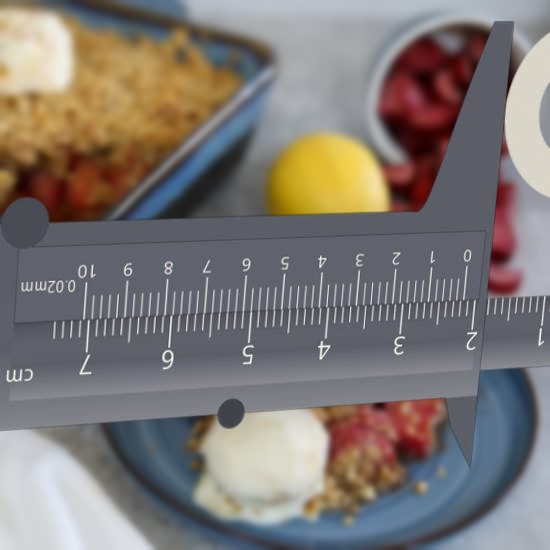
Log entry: **21.6** mm
